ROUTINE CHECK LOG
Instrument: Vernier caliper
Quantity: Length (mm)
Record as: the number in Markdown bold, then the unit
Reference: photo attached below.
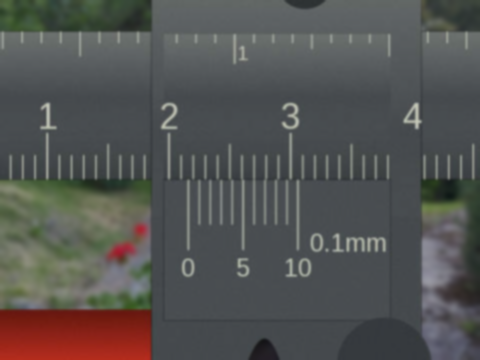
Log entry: **21.6** mm
